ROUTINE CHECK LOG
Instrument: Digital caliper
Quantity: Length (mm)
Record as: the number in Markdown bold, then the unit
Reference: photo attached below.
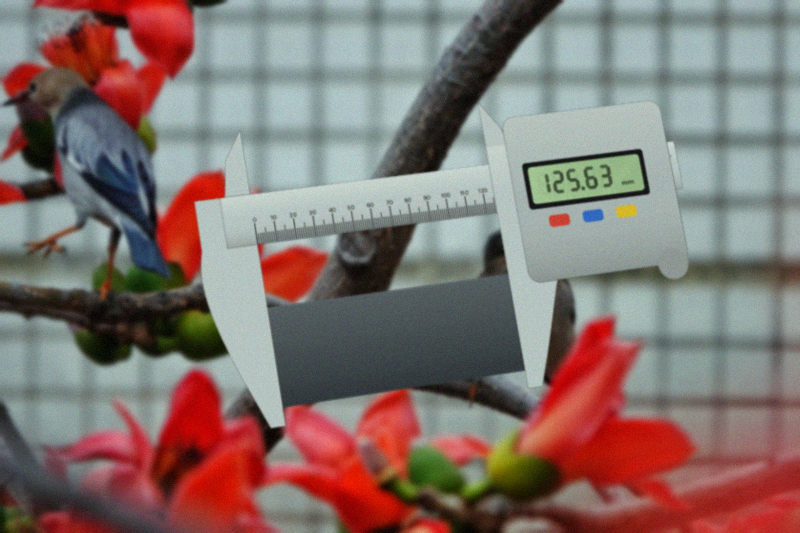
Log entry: **125.63** mm
